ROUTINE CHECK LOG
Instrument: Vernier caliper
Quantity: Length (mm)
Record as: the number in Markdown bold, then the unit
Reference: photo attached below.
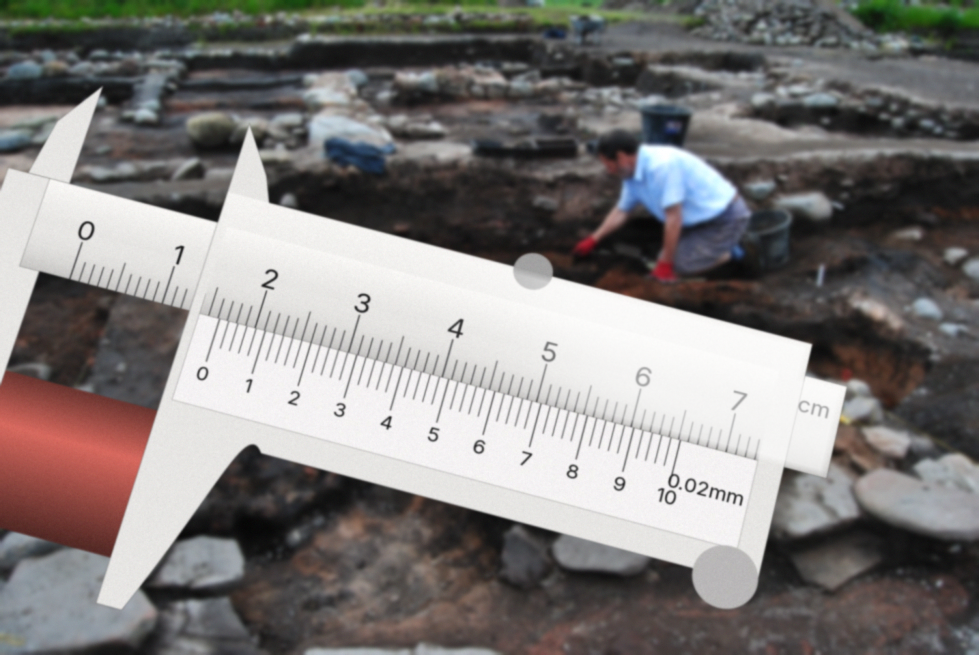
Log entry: **16.2** mm
